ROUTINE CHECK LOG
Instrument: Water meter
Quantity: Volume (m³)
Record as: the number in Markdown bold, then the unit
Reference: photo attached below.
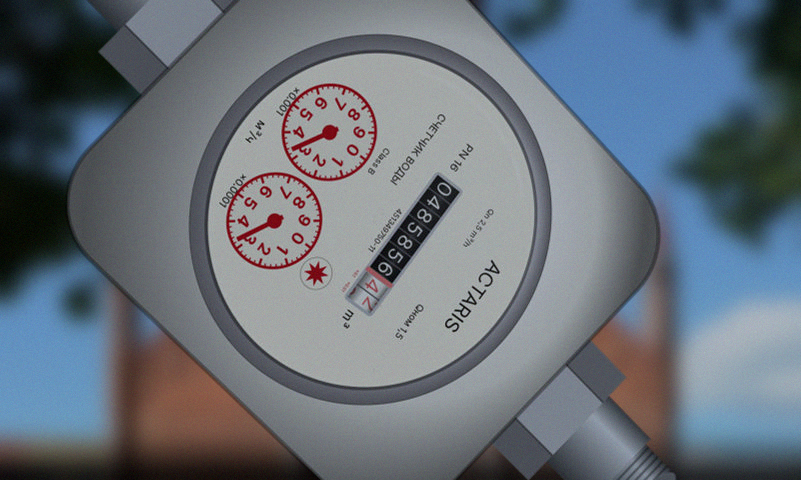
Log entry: **485856.4233** m³
